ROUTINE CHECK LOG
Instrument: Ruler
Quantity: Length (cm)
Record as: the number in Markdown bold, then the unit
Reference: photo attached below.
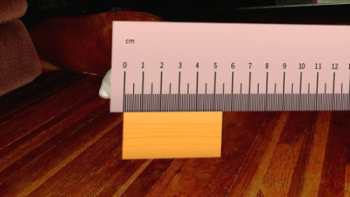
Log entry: **5.5** cm
